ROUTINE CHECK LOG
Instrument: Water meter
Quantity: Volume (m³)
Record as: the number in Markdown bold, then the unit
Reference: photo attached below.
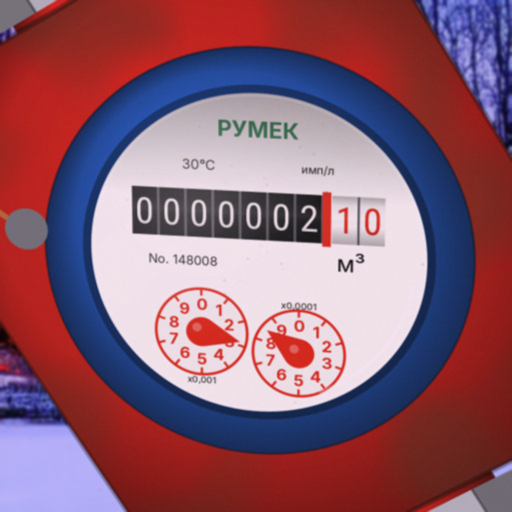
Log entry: **2.1028** m³
